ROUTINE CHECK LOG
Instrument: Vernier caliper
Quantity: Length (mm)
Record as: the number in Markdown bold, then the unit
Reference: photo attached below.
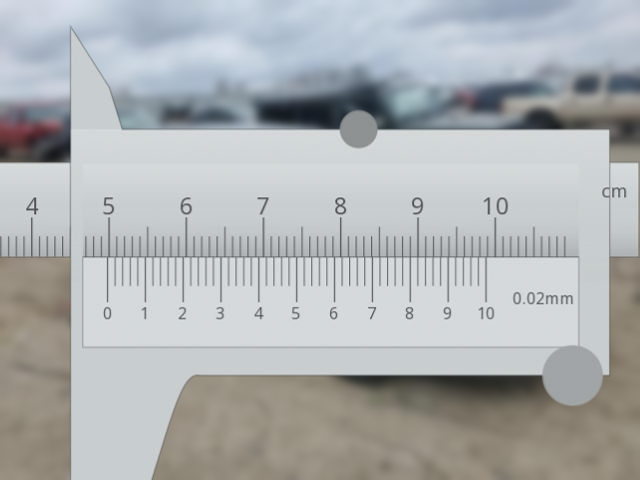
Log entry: **49.8** mm
